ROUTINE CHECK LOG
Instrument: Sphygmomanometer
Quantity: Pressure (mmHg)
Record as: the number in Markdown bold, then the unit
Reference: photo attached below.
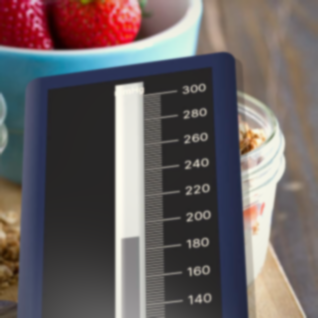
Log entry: **190** mmHg
